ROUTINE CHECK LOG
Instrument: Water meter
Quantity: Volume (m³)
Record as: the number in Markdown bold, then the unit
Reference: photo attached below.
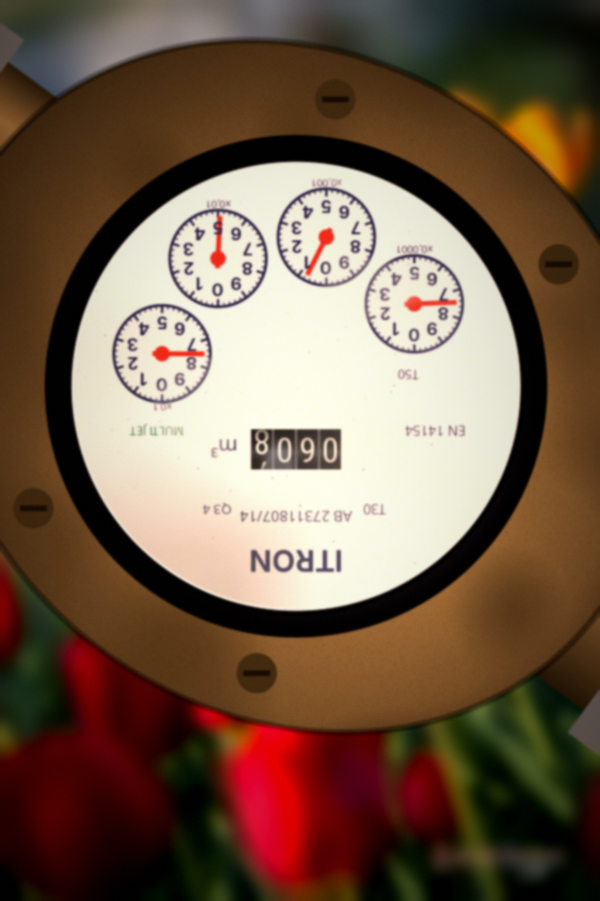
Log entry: **607.7507** m³
